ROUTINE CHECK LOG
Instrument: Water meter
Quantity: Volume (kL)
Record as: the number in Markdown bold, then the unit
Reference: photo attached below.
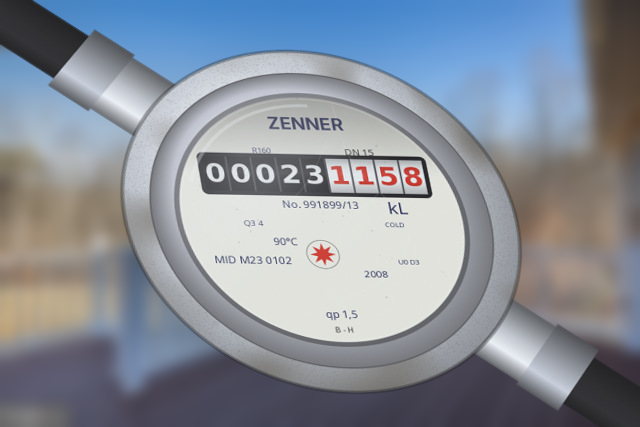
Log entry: **23.1158** kL
